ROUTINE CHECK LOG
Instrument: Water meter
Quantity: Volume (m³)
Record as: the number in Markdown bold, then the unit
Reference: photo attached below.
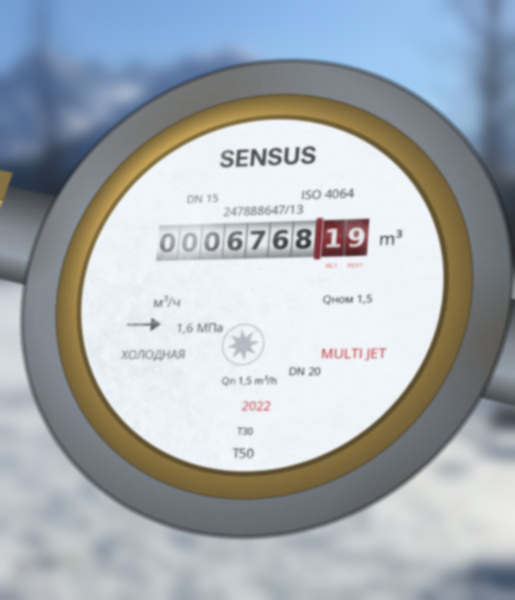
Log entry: **6768.19** m³
